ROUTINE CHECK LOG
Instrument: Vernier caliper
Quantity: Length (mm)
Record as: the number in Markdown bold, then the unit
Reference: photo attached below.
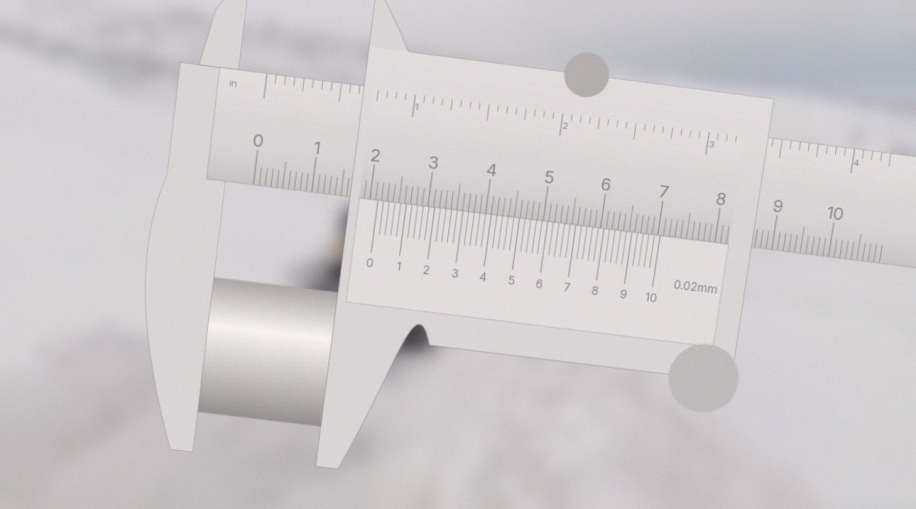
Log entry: **21.4** mm
